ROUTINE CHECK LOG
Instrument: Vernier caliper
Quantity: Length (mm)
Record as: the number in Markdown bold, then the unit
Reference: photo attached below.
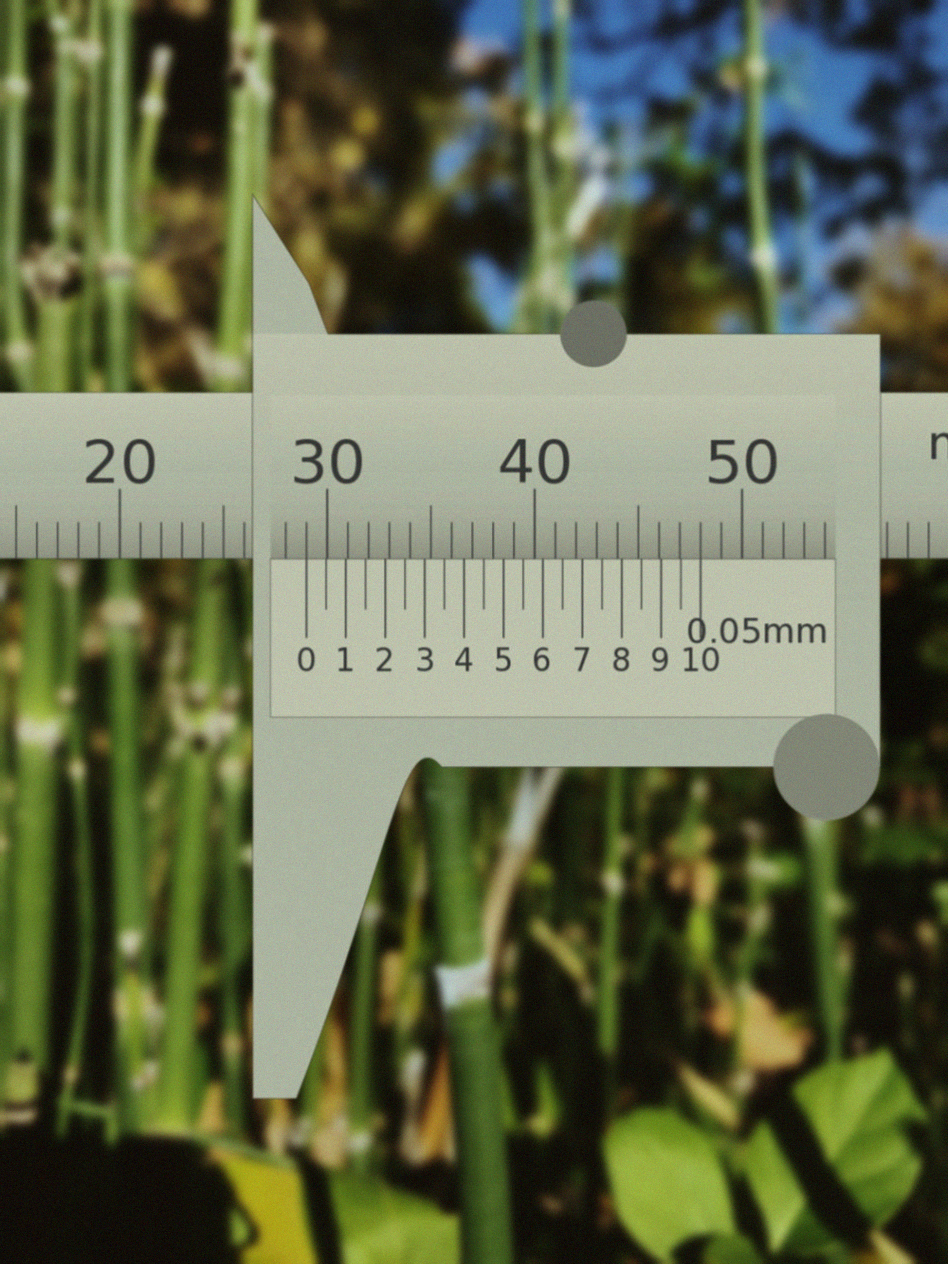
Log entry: **29.0** mm
